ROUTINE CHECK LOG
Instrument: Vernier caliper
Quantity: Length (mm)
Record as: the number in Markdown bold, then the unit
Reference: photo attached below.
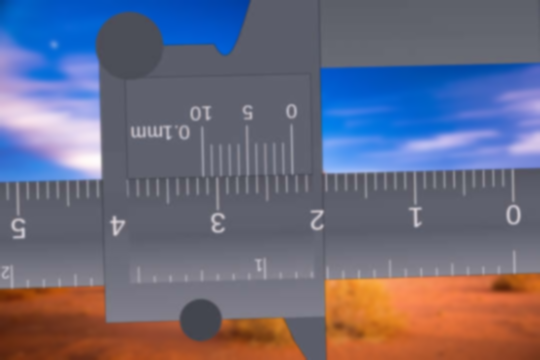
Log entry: **22.4** mm
